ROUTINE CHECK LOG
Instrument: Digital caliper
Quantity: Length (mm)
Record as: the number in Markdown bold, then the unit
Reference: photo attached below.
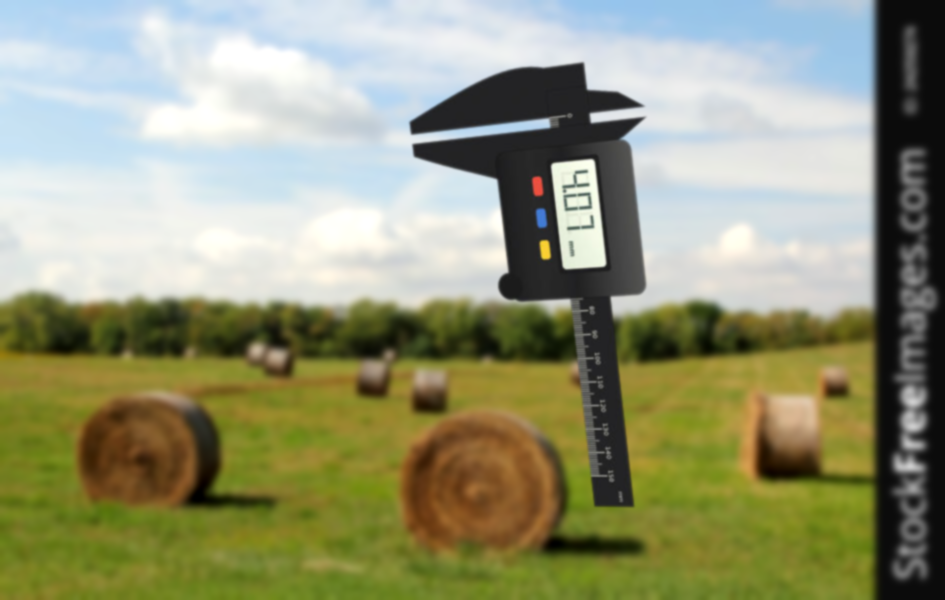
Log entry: **4.07** mm
